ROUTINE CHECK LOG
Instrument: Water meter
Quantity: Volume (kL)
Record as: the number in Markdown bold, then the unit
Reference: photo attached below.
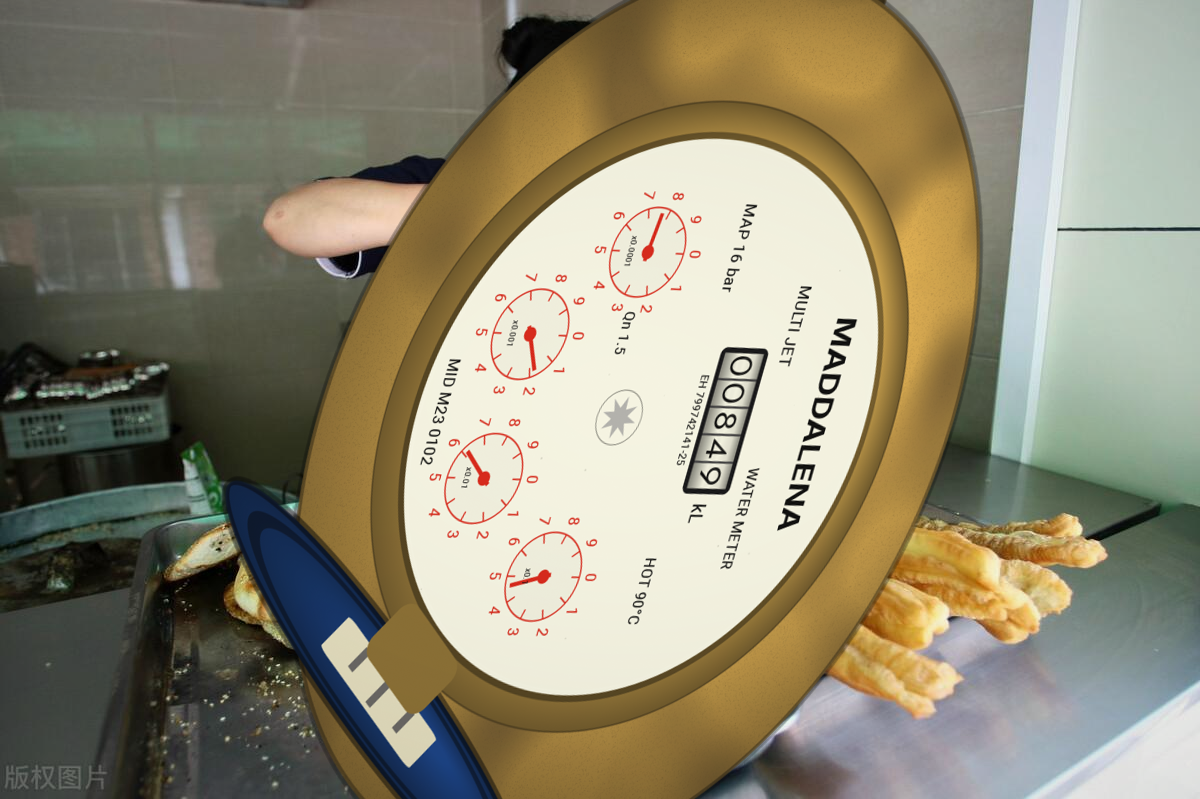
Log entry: **849.4617** kL
